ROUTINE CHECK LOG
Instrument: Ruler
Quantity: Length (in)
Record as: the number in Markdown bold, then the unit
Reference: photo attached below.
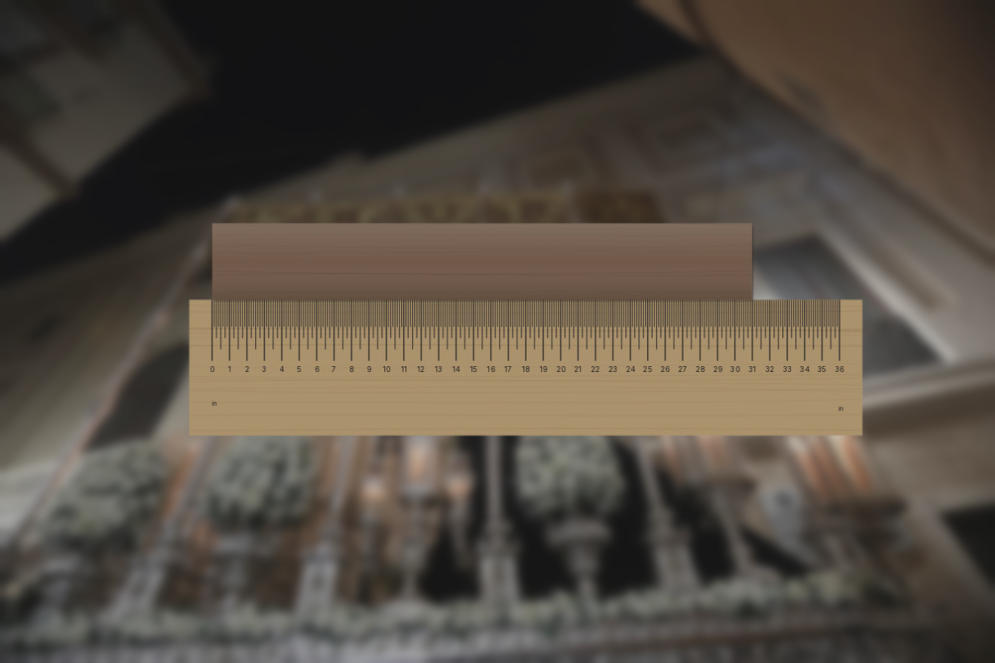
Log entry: **31** in
